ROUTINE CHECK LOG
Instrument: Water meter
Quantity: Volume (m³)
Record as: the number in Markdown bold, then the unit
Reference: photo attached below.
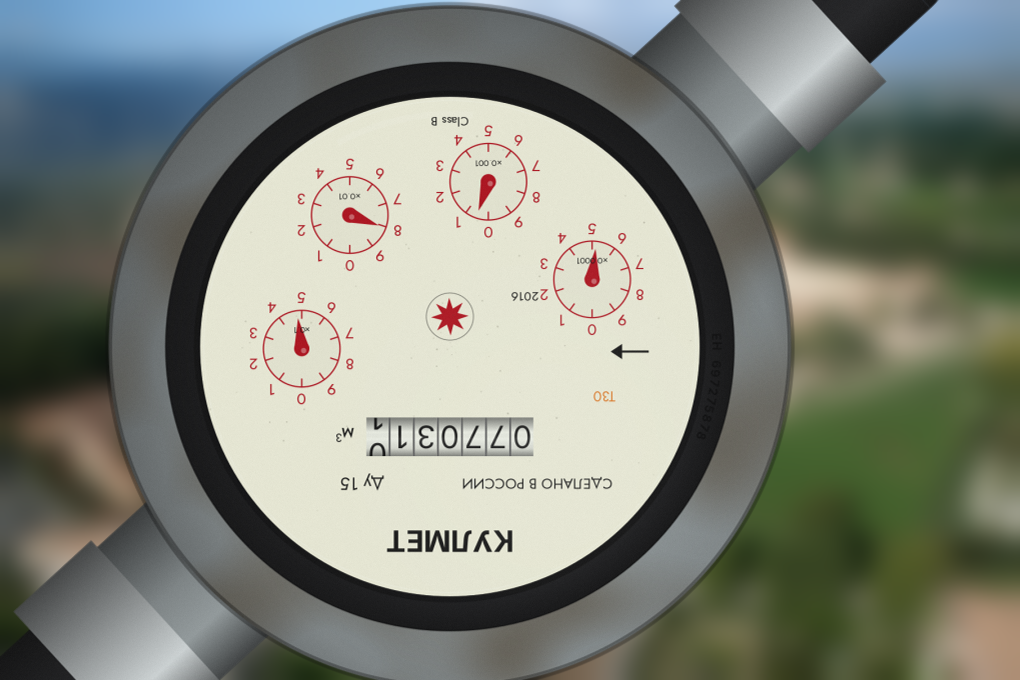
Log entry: **770310.4805** m³
